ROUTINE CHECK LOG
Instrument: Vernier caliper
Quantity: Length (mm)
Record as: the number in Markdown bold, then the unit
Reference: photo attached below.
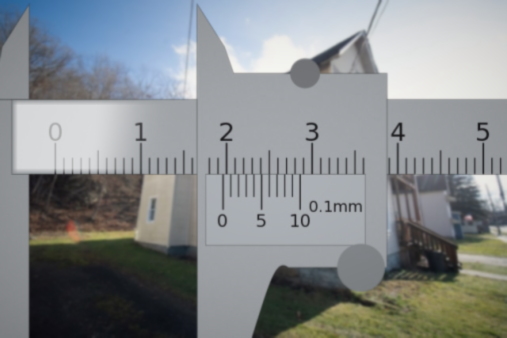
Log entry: **19.6** mm
